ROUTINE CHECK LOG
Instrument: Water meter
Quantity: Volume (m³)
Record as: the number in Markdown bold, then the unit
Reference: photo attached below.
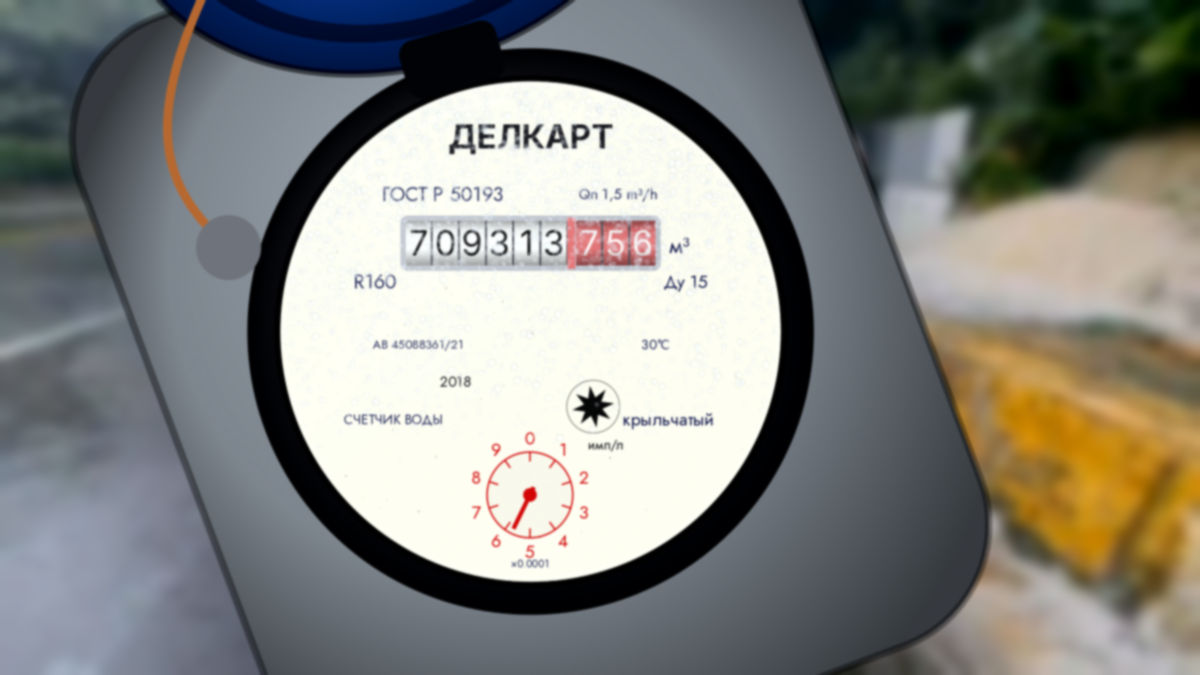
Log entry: **709313.7565** m³
